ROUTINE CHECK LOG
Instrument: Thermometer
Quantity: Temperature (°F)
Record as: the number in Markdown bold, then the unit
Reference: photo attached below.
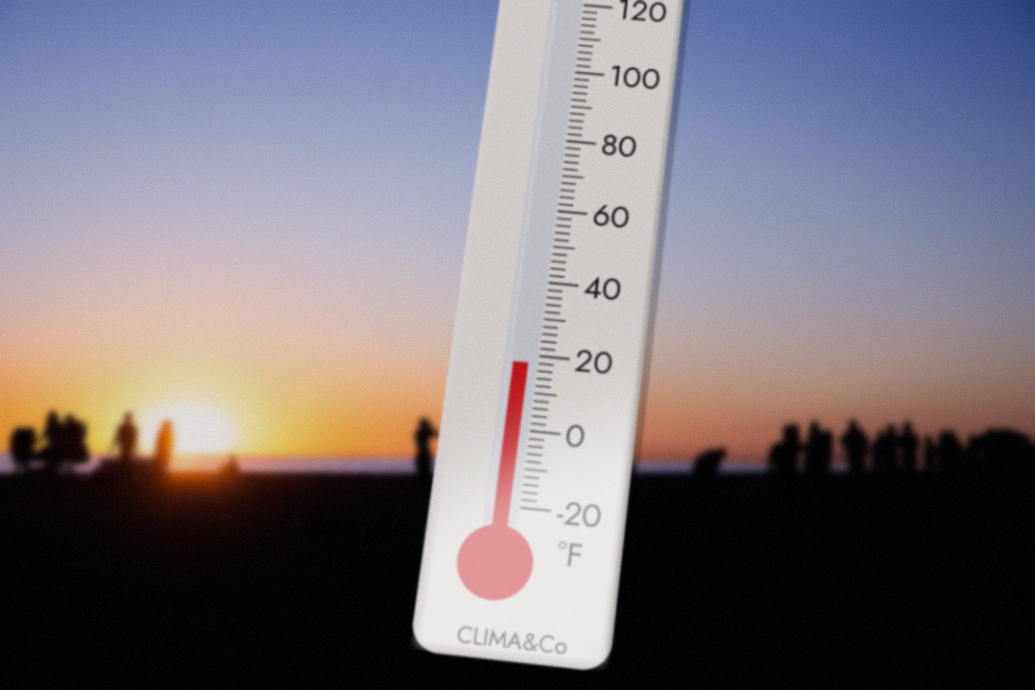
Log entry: **18** °F
